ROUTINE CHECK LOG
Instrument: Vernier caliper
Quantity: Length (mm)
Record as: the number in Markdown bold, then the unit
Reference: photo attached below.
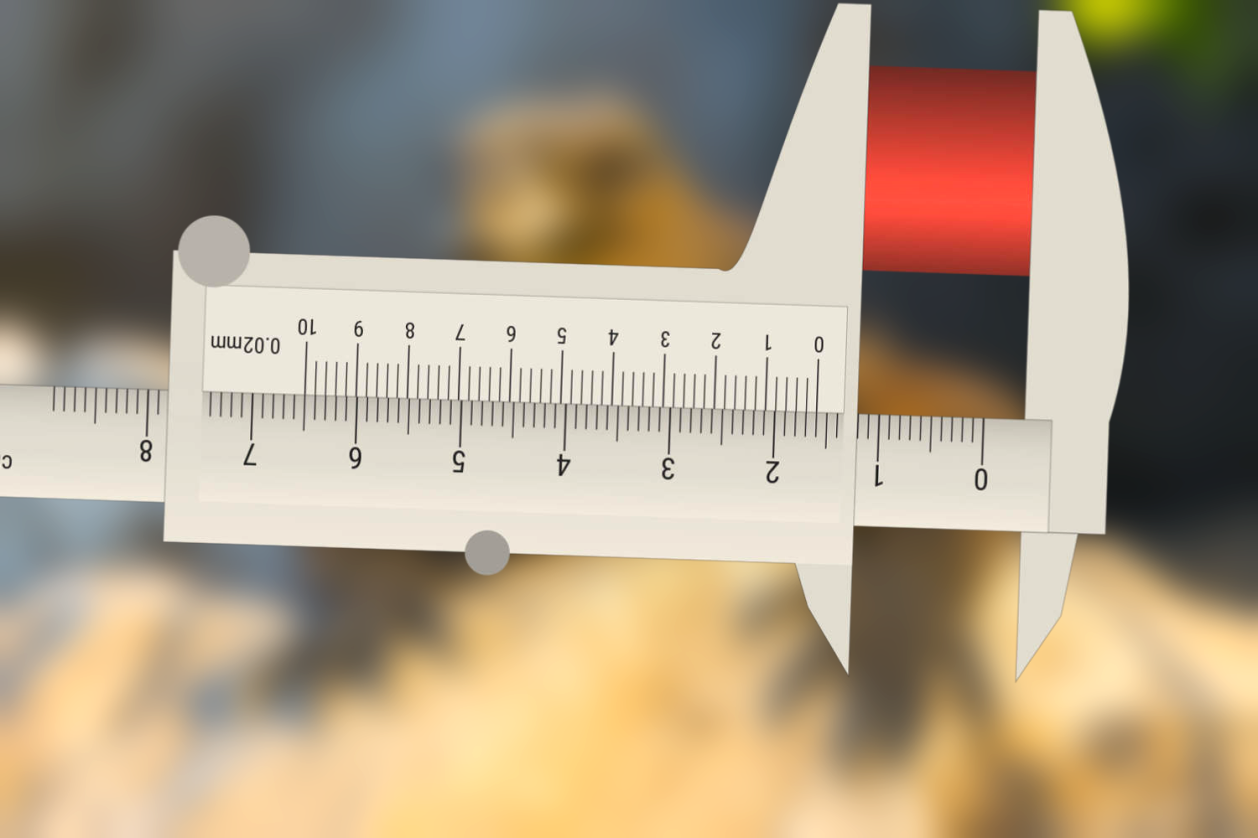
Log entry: **16.0** mm
